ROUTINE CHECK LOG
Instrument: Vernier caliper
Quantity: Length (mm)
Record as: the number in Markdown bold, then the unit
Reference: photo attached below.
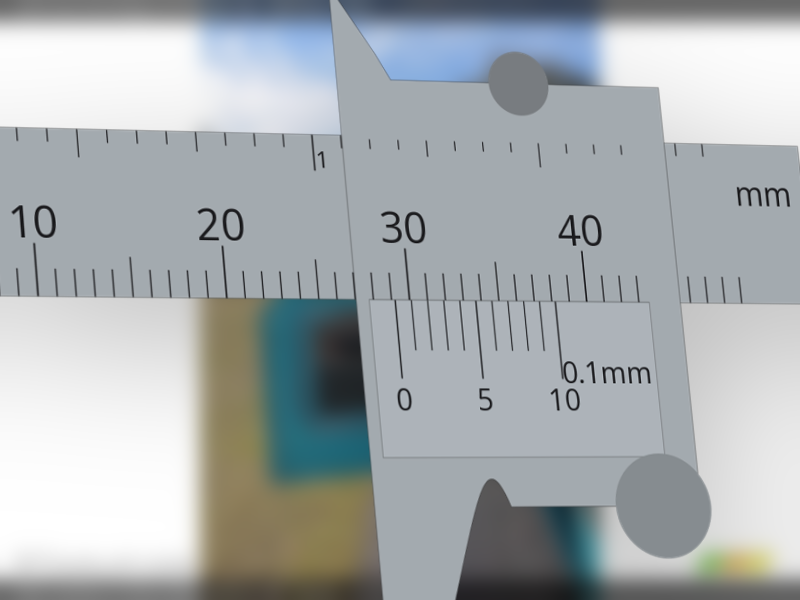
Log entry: **29.2** mm
